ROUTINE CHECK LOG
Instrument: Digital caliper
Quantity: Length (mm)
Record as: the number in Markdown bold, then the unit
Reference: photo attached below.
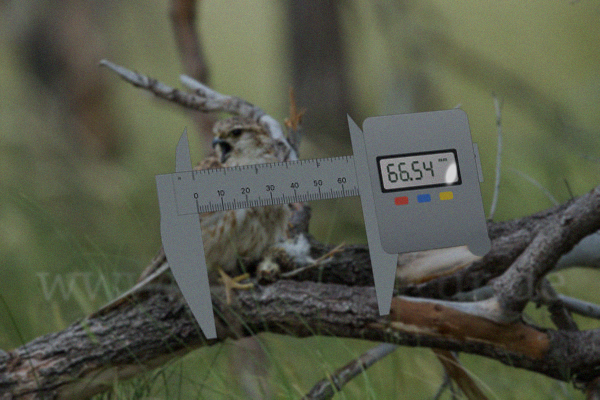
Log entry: **66.54** mm
